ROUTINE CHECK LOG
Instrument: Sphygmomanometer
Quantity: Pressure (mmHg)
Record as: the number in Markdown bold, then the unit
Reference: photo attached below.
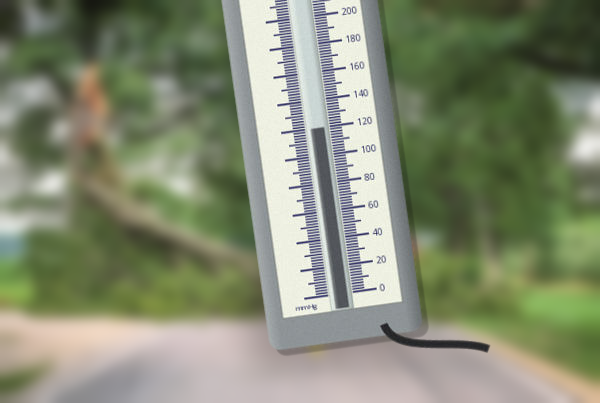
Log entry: **120** mmHg
